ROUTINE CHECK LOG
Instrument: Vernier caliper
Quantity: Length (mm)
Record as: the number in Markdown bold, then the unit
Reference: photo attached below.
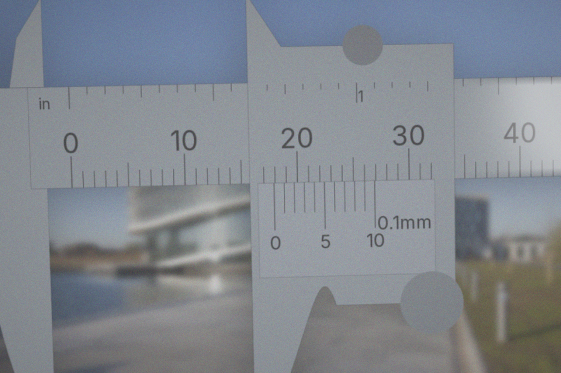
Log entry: **17.9** mm
